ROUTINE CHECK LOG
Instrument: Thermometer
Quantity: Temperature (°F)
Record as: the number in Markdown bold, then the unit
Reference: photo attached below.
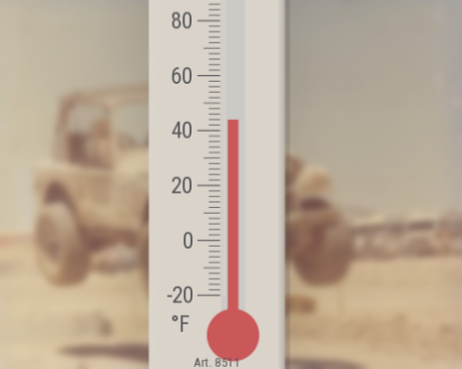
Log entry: **44** °F
